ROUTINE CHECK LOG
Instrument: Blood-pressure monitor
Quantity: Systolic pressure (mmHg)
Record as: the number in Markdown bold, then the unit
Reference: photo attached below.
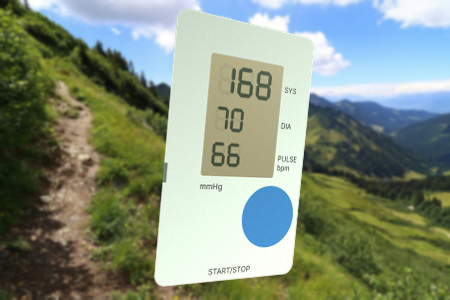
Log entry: **168** mmHg
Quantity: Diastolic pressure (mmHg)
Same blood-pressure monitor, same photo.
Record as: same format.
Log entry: **70** mmHg
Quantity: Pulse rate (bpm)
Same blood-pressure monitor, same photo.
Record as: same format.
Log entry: **66** bpm
